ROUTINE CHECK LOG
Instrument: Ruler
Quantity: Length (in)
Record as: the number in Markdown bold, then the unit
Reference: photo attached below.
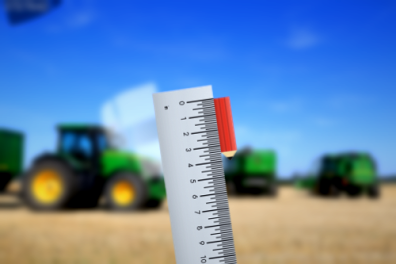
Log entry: **4** in
